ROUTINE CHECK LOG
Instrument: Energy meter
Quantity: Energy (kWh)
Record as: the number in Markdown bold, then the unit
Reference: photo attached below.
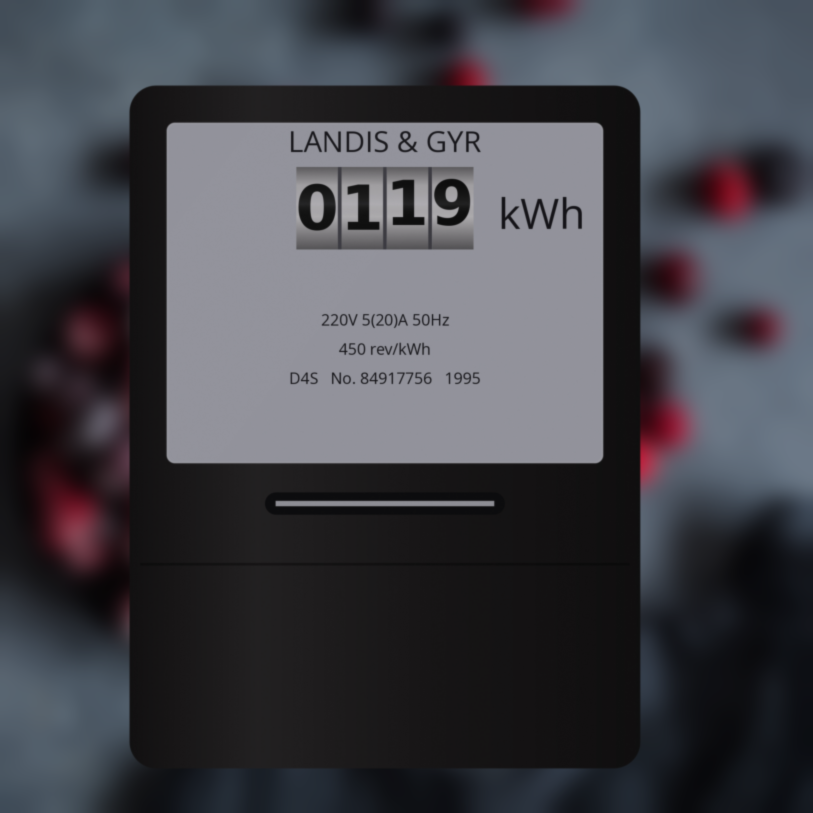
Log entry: **119** kWh
